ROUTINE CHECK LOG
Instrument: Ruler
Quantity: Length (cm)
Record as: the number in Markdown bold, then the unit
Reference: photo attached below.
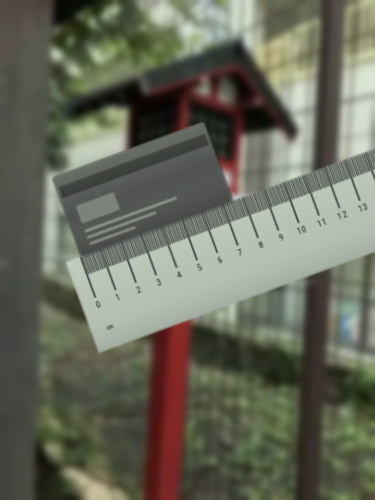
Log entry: **7.5** cm
